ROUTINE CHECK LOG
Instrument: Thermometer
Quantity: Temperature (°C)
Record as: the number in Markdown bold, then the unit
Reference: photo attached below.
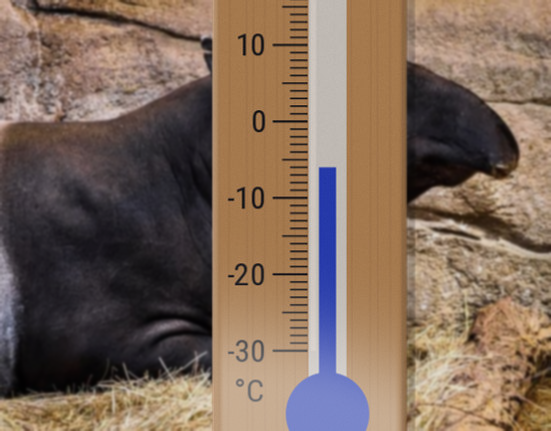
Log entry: **-6** °C
